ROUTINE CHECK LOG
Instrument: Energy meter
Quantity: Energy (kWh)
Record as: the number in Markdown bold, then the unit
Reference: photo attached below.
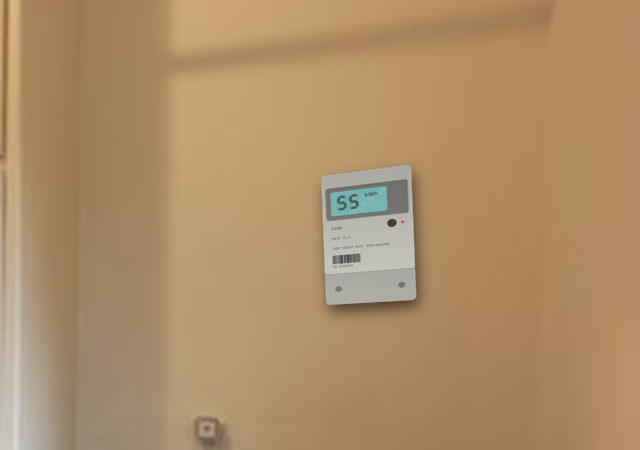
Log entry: **55** kWh
